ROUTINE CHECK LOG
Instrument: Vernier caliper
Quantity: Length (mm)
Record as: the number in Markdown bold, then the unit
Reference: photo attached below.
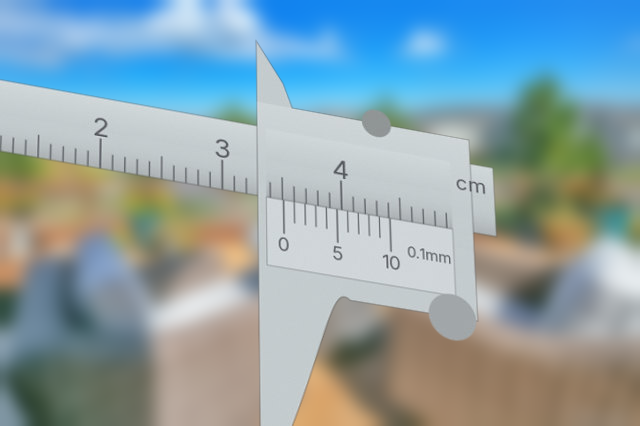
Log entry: **35.1** mm
